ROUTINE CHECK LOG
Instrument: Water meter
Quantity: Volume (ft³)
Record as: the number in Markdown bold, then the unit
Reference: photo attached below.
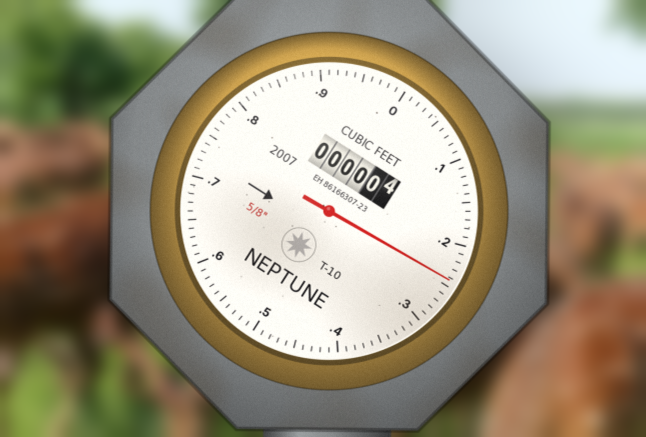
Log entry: **4.24** ft³
